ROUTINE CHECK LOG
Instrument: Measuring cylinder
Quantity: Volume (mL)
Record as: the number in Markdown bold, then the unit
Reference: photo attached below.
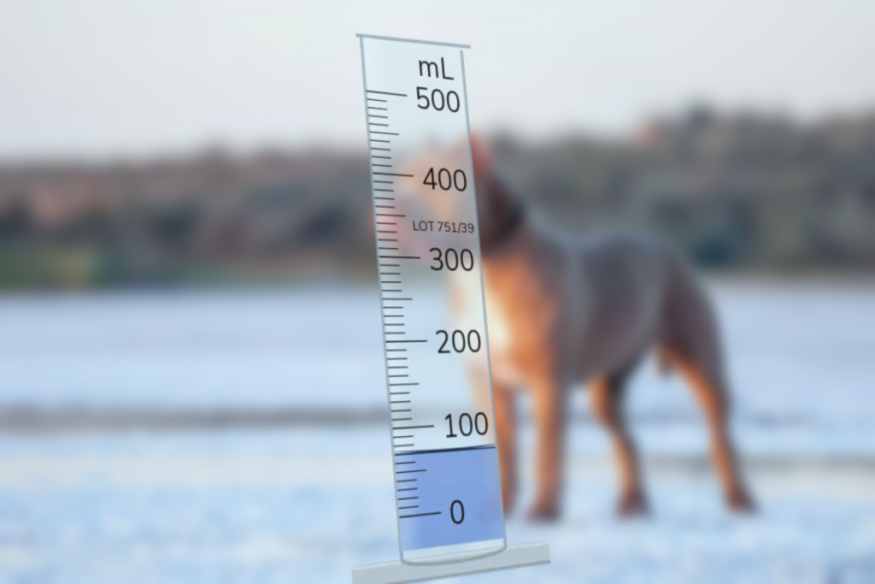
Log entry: **70** mL
